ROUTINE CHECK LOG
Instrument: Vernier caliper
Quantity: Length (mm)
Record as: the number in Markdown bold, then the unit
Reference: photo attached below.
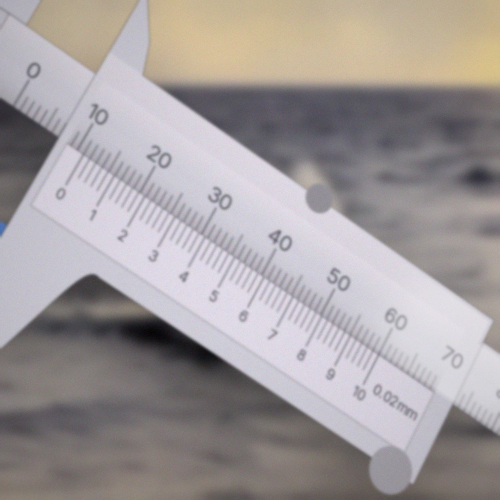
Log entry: **11.0** mm
